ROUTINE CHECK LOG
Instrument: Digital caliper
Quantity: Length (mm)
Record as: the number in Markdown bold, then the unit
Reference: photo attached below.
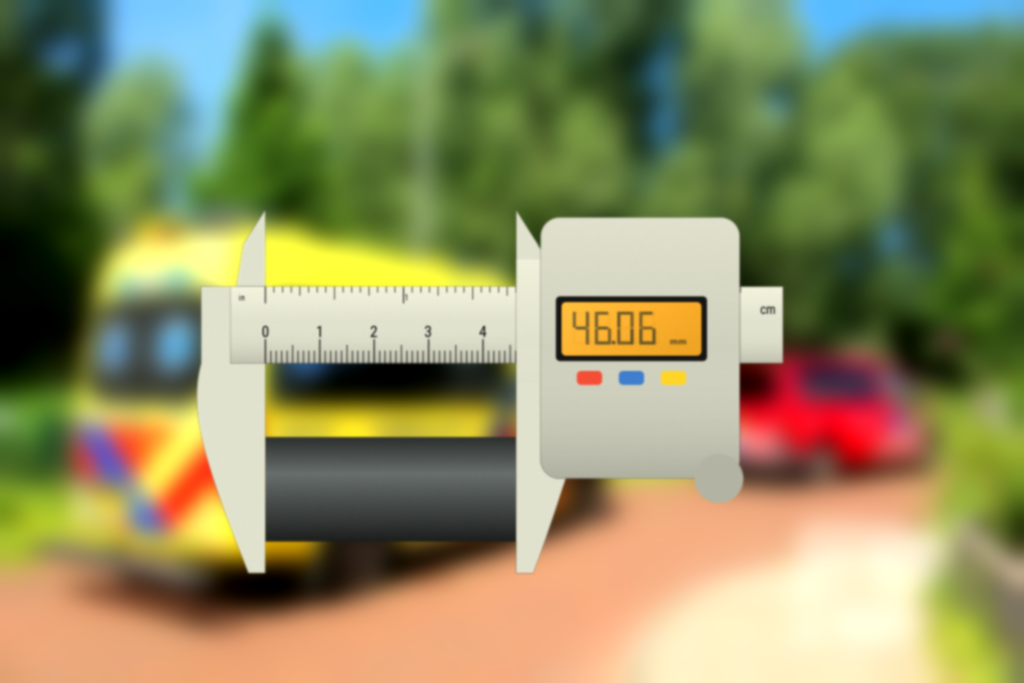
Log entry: **46.06** mm
